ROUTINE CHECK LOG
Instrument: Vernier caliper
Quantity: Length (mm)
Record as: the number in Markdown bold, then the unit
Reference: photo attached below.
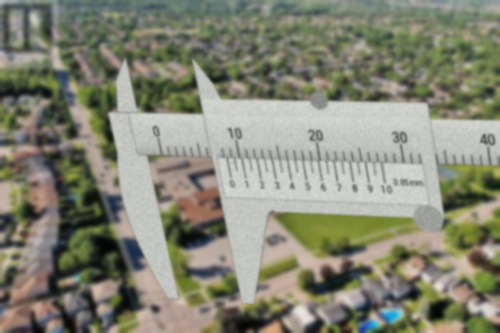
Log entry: **8.4** mm
